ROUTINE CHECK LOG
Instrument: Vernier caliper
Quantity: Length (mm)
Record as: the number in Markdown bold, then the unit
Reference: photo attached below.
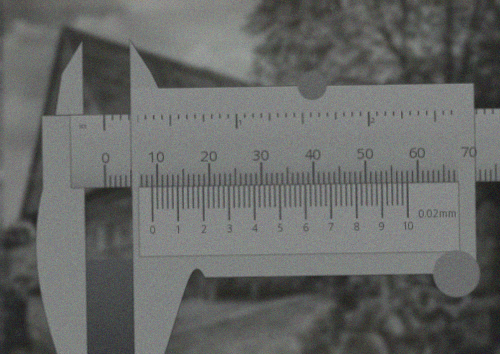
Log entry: **9.0** mm
